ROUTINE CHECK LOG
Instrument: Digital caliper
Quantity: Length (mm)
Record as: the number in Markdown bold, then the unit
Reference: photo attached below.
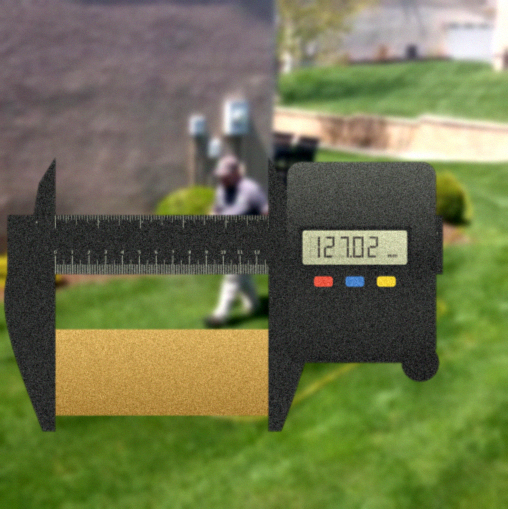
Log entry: **127.02** mm
